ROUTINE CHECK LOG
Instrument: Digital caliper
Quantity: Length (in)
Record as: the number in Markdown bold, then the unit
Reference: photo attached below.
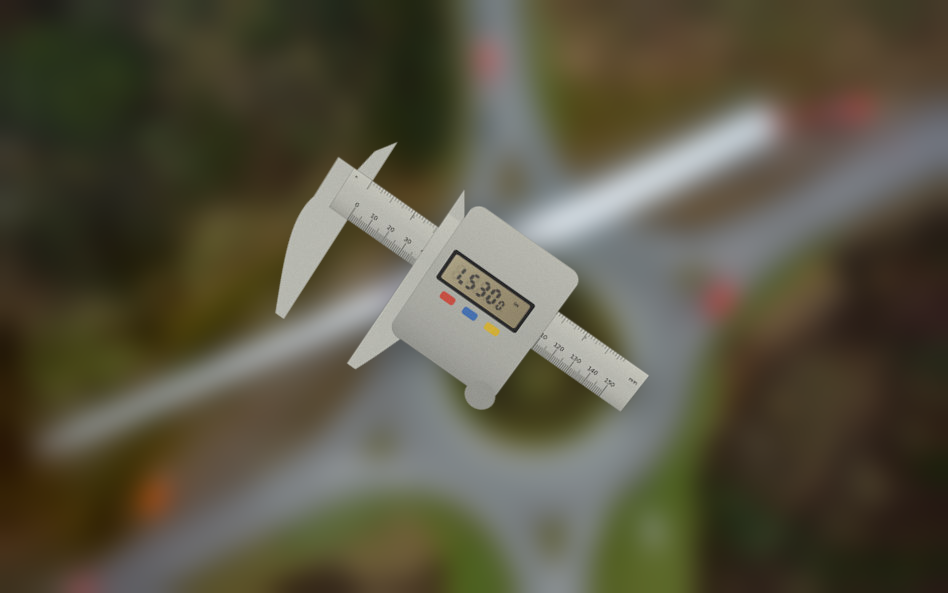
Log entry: **1.5300** in
